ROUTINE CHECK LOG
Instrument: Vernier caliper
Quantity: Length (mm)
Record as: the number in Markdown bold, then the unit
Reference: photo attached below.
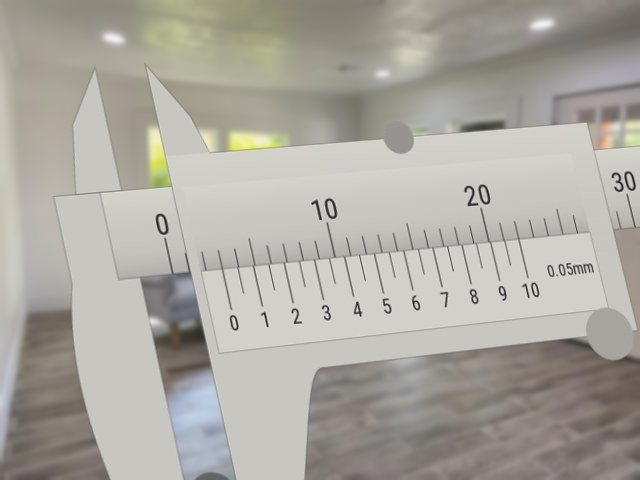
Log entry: **3.0** mm
